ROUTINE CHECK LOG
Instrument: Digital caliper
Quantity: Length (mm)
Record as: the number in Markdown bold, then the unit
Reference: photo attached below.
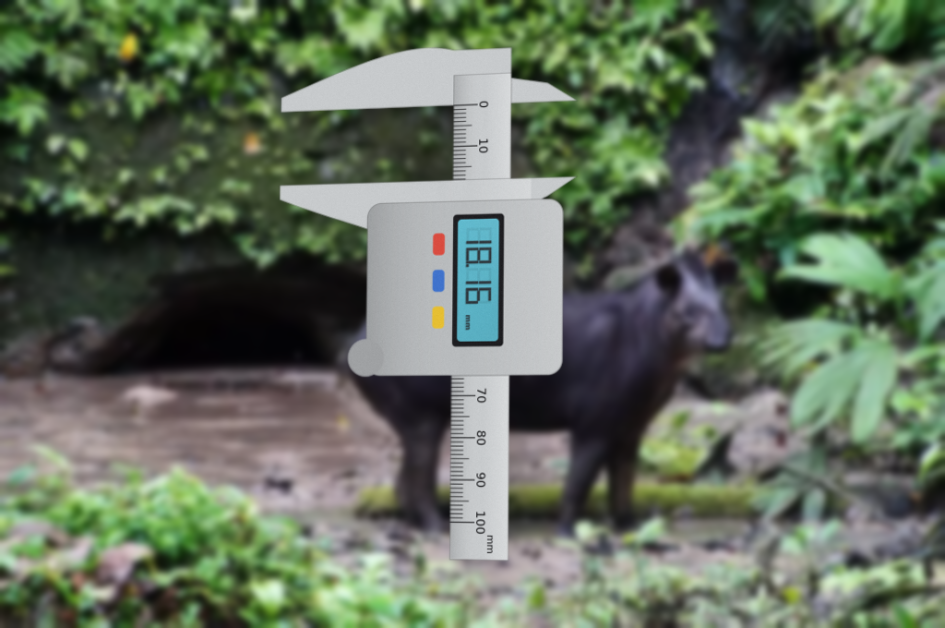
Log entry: **18.16** mm
